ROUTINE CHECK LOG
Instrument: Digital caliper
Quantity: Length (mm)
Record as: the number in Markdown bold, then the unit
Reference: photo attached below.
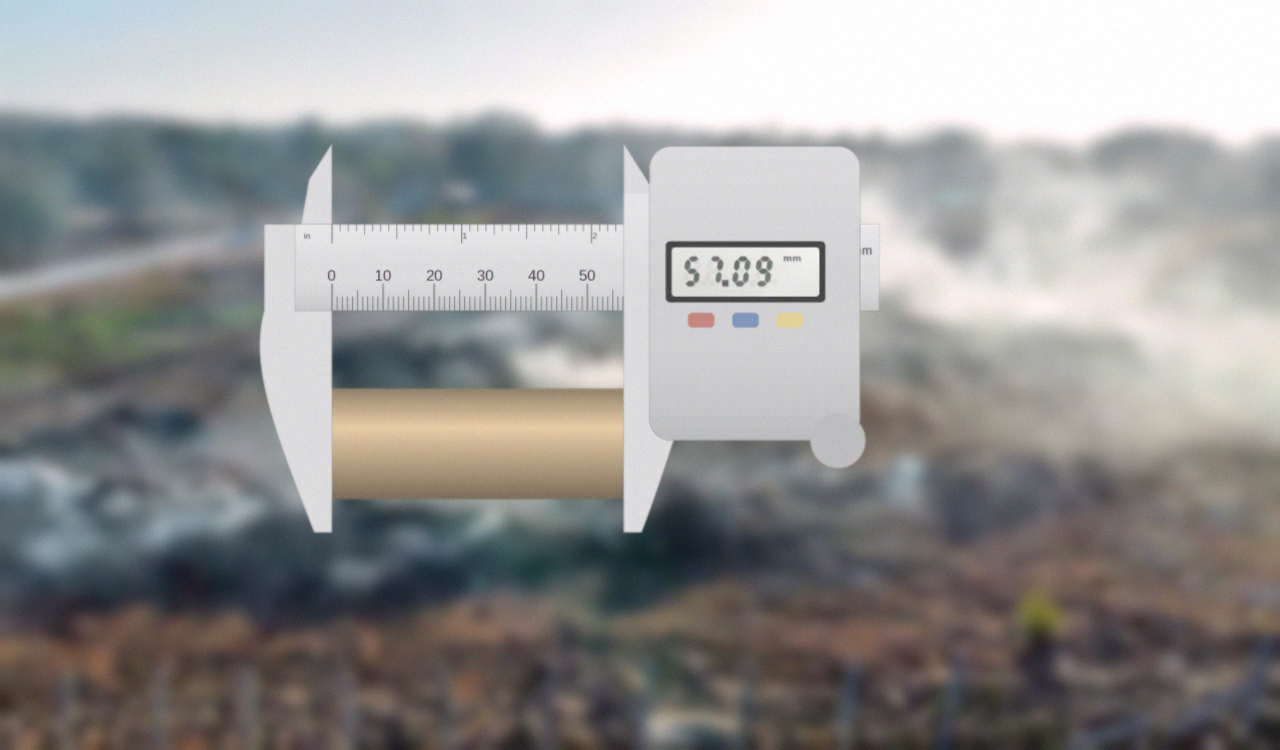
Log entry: **57.09** mm
